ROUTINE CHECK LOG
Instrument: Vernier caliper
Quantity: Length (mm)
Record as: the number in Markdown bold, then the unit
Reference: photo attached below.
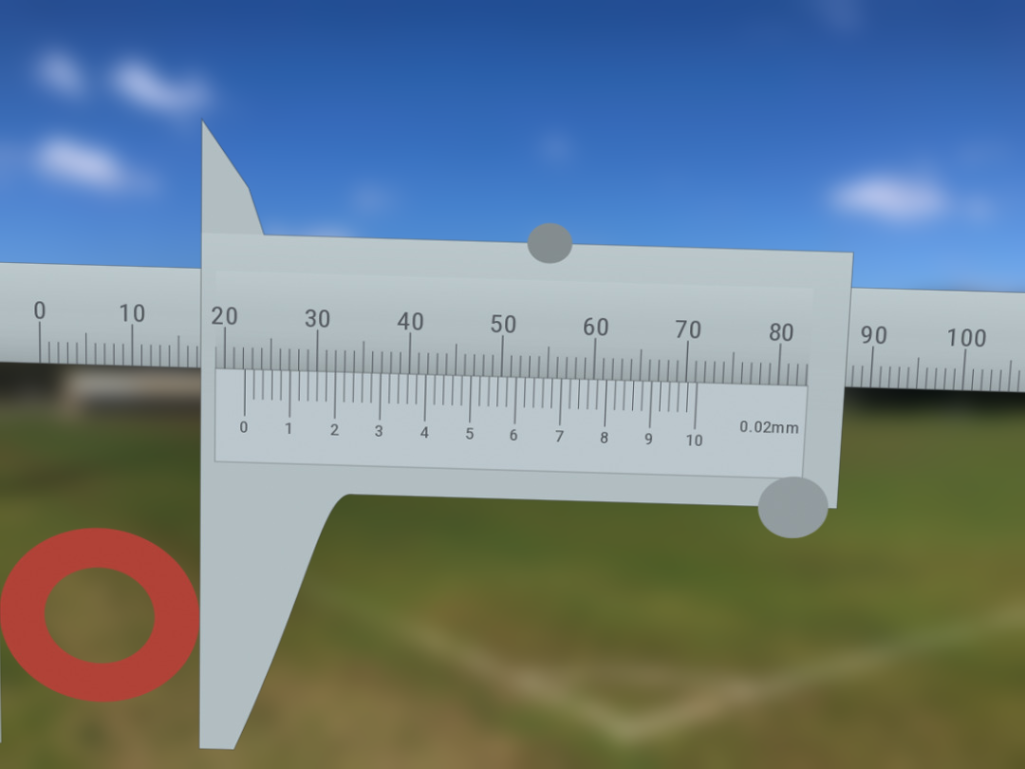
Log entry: **22.2** mm
